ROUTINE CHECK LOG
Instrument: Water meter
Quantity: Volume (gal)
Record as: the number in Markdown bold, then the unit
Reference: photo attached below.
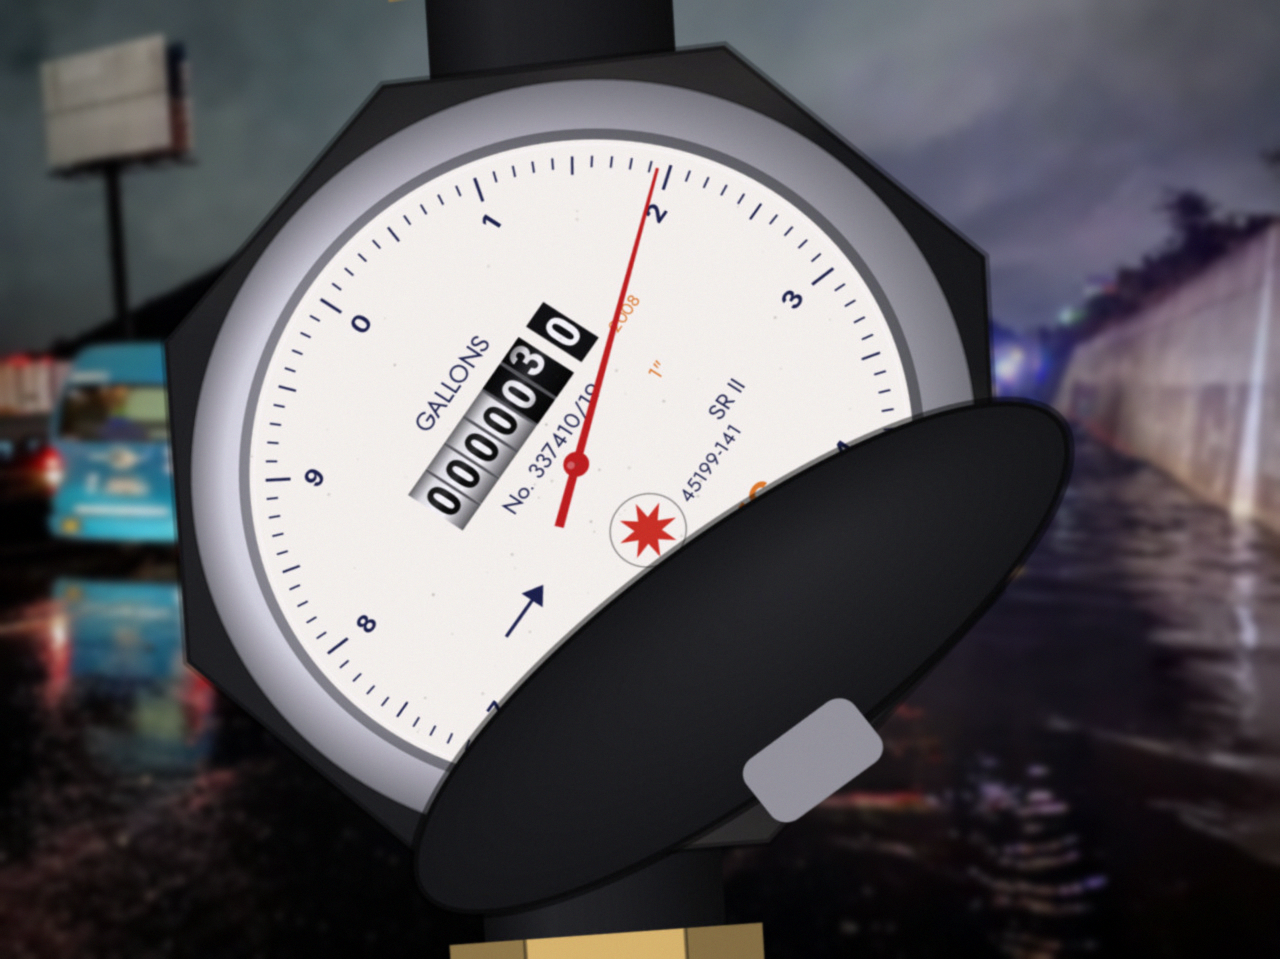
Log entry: **31.9** gal
